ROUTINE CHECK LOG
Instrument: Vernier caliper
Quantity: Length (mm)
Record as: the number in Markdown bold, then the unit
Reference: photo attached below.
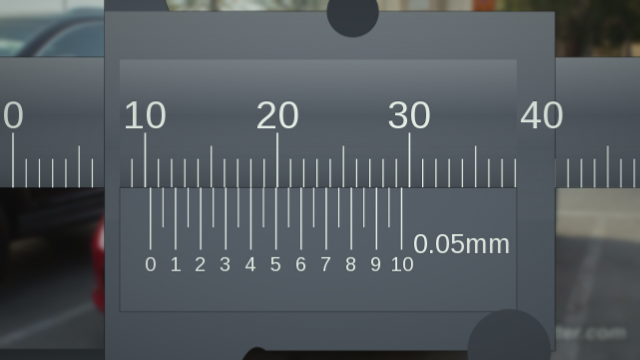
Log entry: **10.4** mm
